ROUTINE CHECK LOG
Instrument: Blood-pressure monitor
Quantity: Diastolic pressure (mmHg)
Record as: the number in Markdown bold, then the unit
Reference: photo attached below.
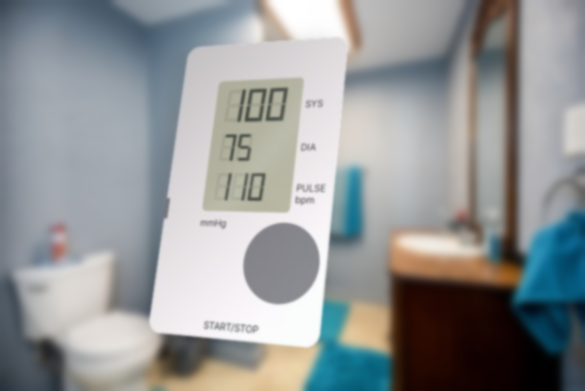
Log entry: **75** mmHg
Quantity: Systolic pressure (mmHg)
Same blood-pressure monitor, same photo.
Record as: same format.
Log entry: **100** mmHg
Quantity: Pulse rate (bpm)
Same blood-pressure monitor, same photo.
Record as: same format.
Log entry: **110** bpm
